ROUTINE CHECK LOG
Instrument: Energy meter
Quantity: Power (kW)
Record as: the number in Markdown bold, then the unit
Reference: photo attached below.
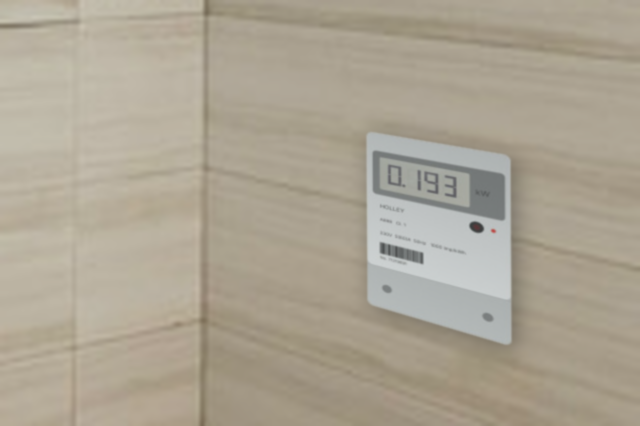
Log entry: **0.193** kW
